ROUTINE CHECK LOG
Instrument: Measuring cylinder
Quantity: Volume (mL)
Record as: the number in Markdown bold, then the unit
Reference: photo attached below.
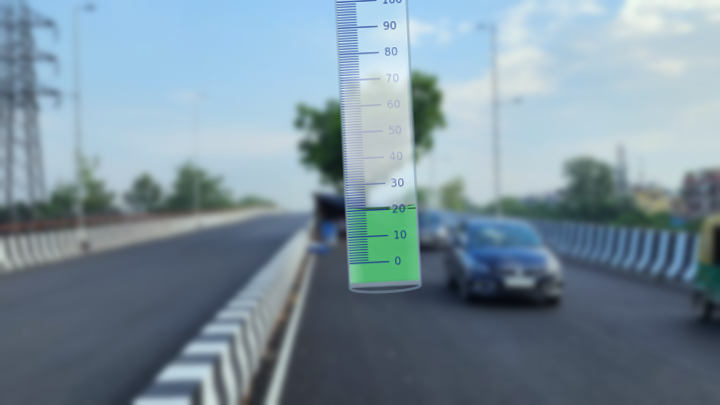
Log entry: **20** mL
